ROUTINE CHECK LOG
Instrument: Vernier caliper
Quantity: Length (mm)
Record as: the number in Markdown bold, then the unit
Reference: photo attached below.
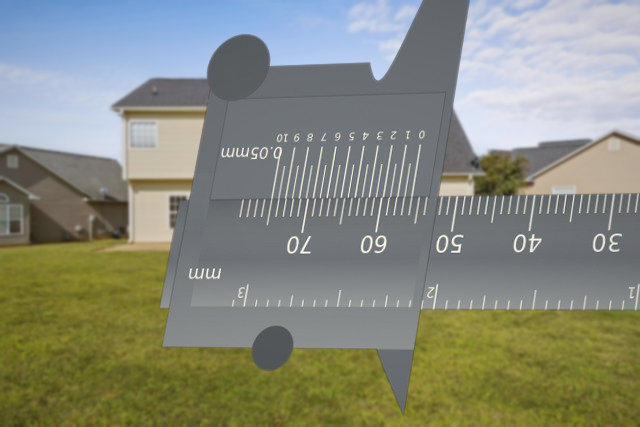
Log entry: **56.0** mm
